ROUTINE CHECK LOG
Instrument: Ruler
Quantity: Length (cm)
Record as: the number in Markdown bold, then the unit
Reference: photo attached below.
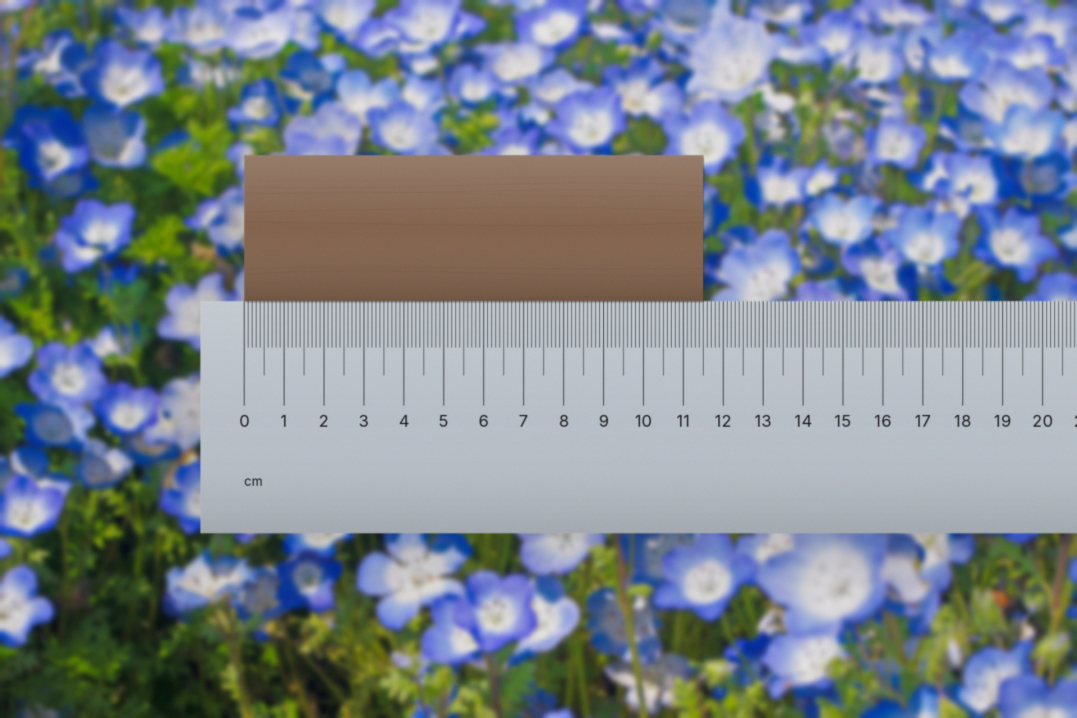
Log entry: **11.5** cm
